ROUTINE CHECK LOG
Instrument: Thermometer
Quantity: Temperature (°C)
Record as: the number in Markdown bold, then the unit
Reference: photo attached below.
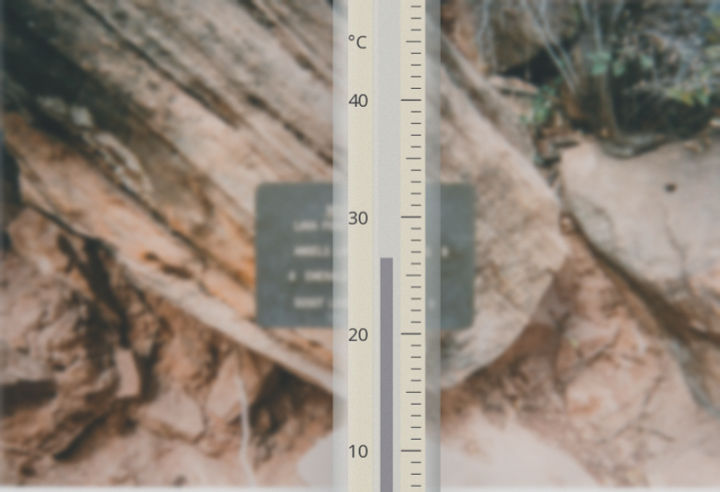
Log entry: **26.5** °C
